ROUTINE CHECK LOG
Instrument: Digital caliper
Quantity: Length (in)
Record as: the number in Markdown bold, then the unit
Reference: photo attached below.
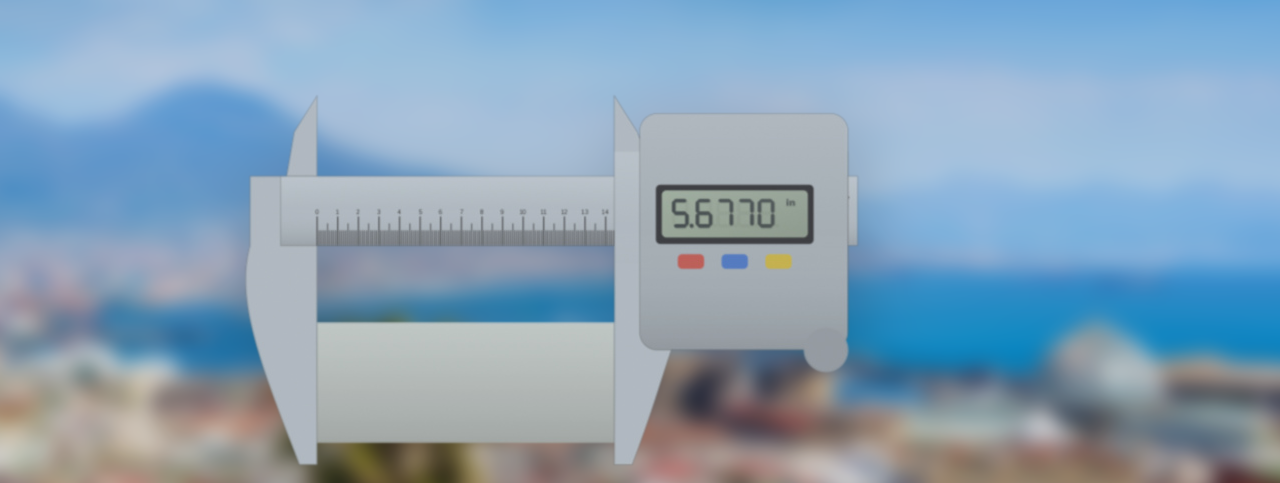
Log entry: **5.6770** in
